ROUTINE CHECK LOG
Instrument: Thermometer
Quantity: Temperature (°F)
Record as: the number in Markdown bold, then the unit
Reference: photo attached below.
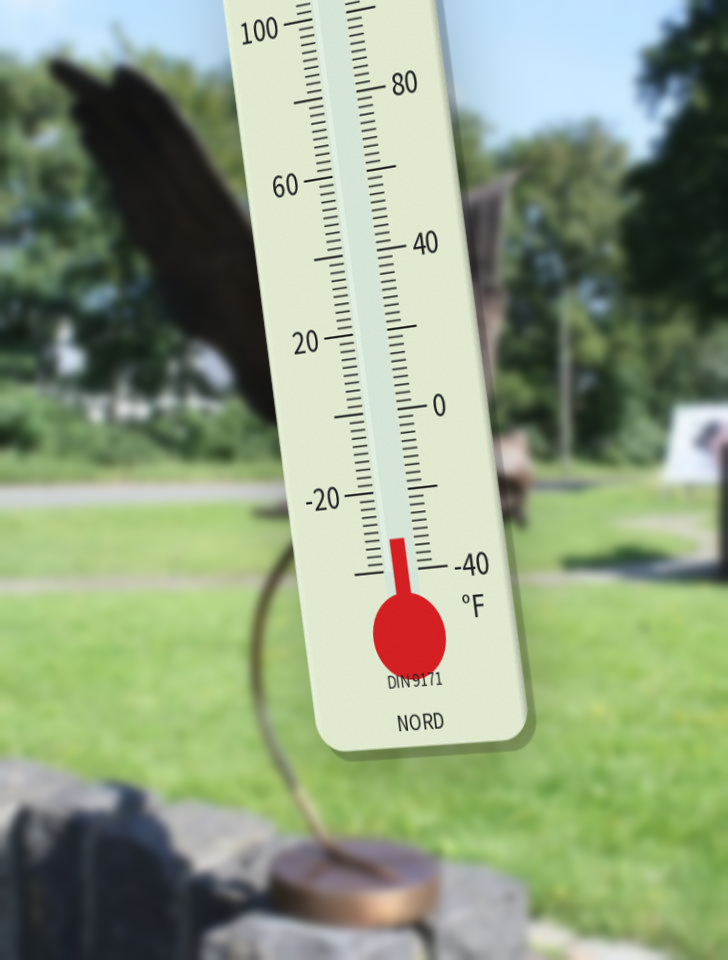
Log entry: **-32** °F
